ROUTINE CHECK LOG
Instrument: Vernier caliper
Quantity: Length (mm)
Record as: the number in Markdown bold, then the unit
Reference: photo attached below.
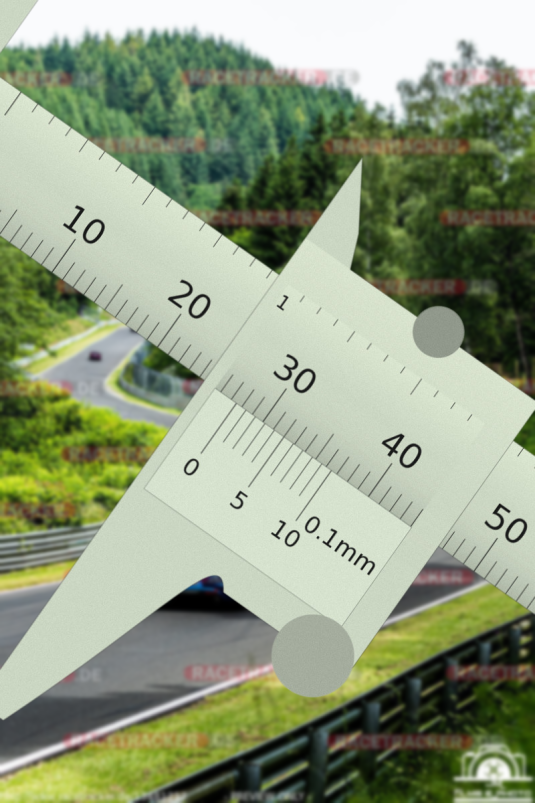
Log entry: **27.5** mm
